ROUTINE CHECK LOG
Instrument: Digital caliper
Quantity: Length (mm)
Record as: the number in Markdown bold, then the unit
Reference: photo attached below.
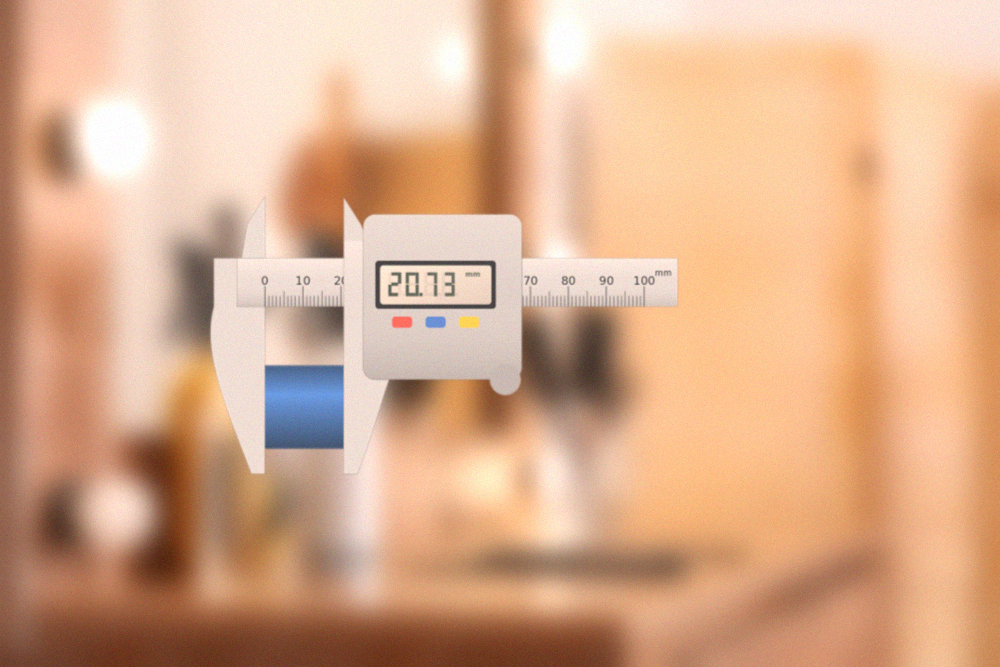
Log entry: **20.73** mm
